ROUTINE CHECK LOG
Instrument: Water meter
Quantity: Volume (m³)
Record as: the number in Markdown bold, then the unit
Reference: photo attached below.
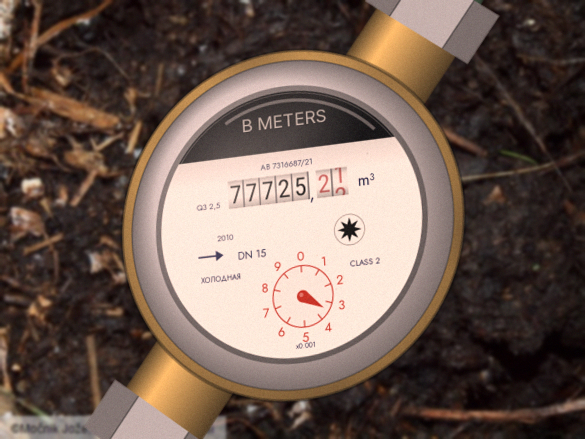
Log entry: **77725.213** m³
